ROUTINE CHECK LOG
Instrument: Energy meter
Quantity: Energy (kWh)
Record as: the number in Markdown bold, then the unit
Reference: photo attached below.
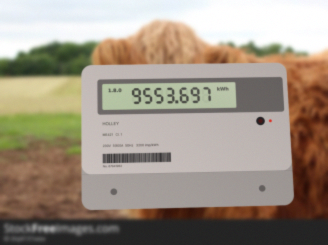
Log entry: **9553.697** kWh
